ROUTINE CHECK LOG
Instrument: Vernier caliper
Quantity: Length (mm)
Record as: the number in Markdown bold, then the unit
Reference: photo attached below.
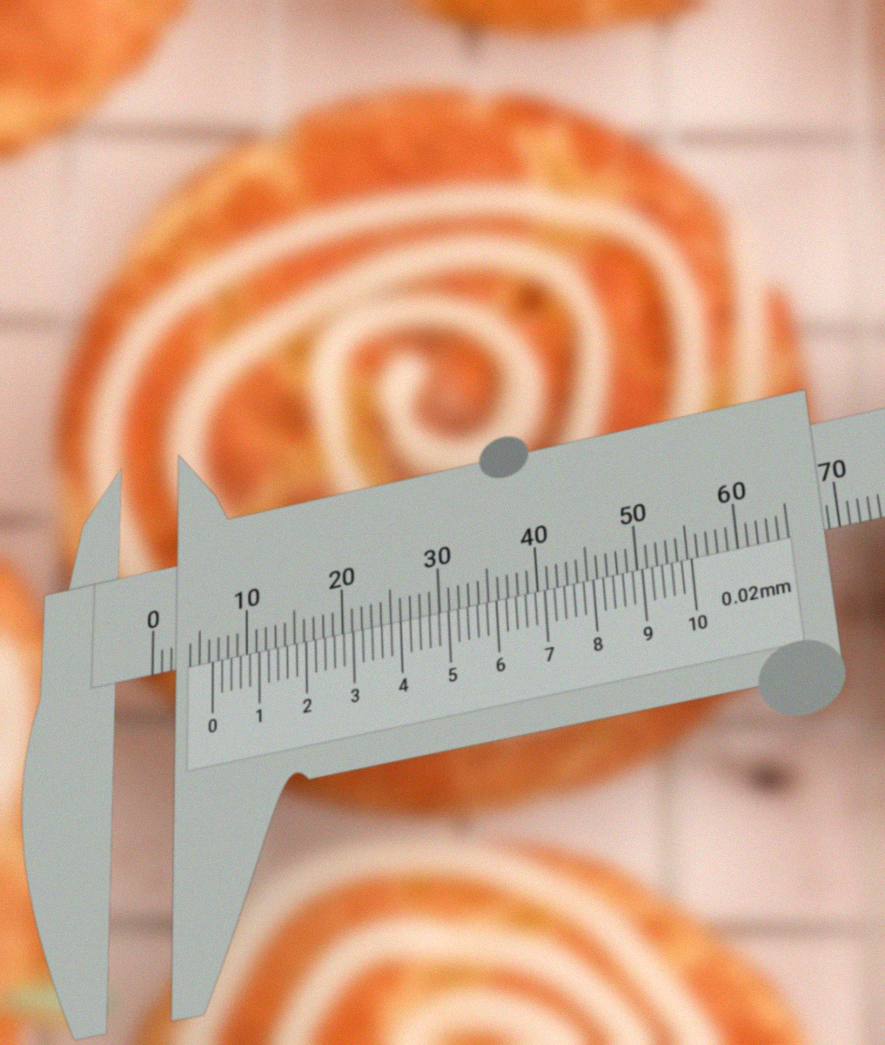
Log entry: **6.4** mm
